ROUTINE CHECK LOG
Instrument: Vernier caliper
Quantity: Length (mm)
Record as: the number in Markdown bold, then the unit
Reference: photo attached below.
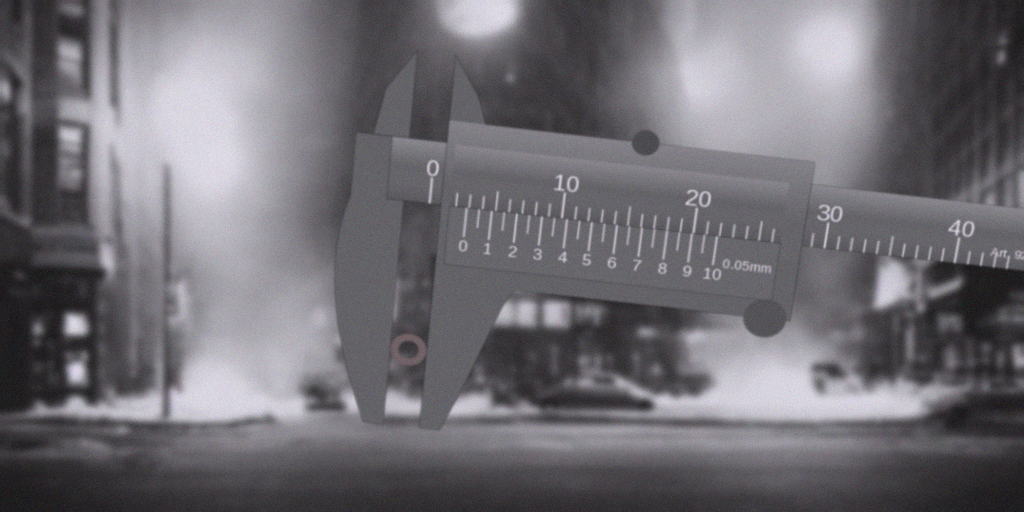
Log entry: **2.8** mm
